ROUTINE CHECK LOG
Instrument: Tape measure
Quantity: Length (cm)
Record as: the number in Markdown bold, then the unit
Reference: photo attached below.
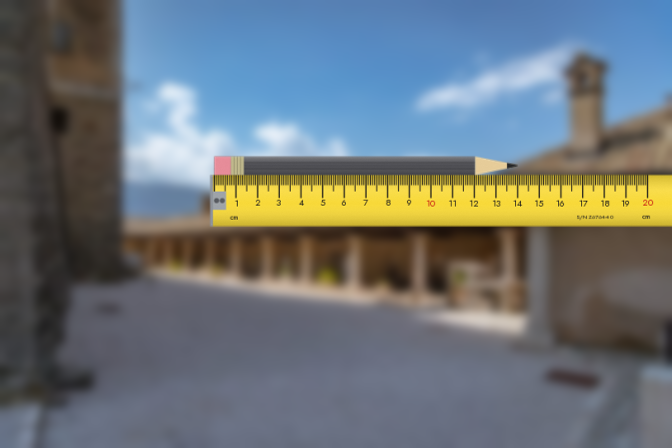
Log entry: **14** cm
